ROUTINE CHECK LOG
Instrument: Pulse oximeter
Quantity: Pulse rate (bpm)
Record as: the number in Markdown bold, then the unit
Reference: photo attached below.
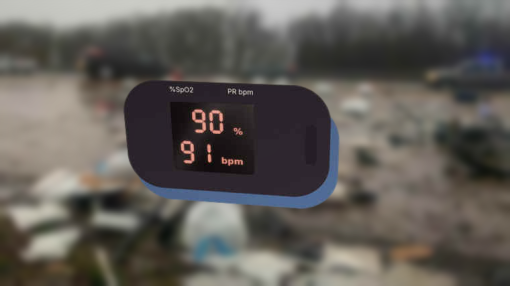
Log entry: **91** bpm
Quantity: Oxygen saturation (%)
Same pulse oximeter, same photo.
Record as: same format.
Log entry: **90** %
